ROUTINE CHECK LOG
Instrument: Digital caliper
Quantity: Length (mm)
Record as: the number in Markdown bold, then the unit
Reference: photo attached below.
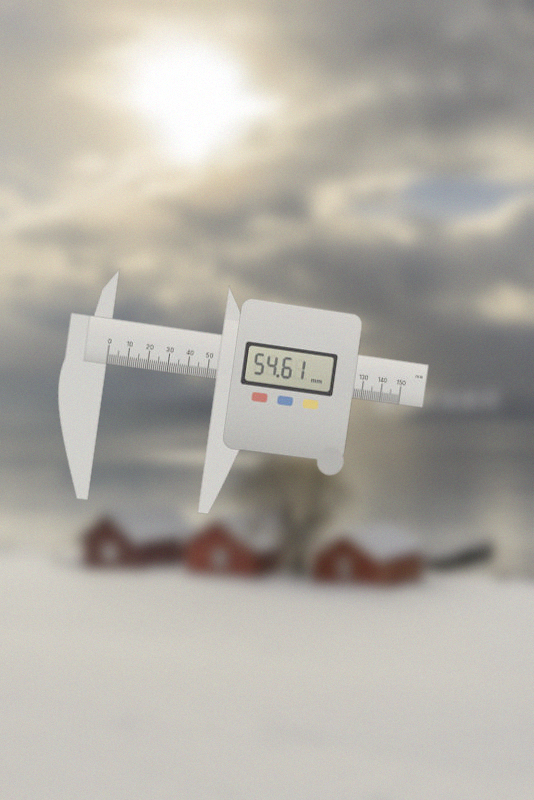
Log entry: **54.61** mm
